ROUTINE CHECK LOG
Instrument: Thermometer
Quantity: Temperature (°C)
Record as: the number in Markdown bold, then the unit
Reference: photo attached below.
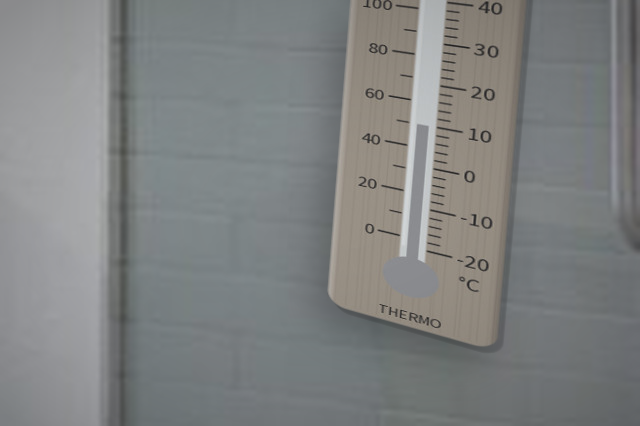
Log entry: **10** °C
